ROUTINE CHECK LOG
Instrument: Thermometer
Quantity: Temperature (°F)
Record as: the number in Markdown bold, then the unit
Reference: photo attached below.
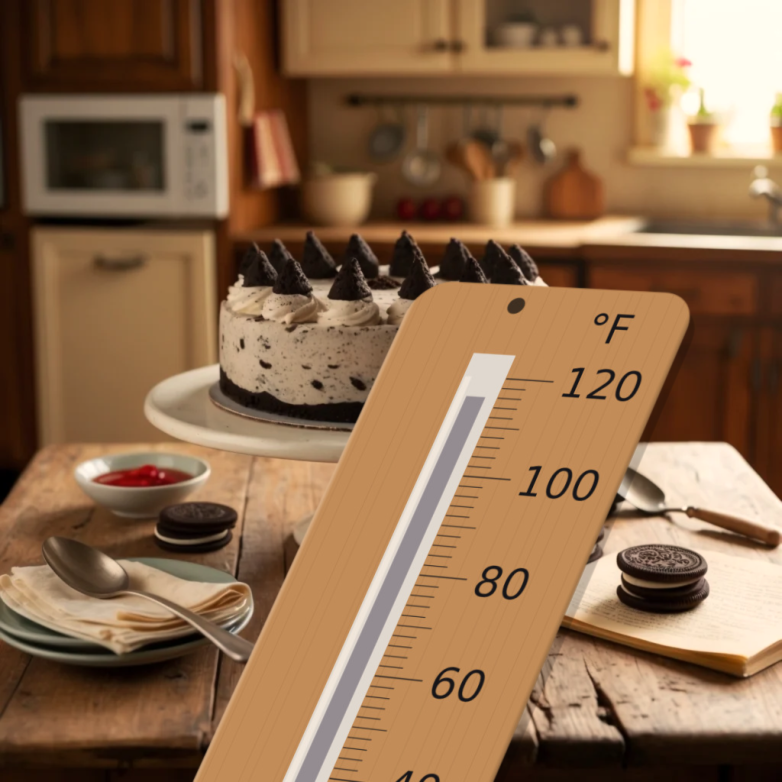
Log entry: **116** °F
